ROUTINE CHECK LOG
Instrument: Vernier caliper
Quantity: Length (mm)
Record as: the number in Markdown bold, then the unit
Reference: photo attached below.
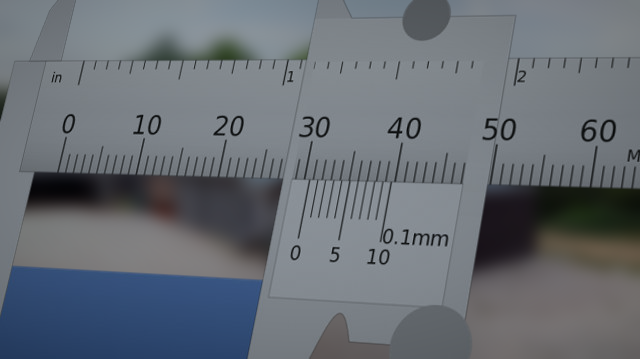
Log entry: **30.6** mm
